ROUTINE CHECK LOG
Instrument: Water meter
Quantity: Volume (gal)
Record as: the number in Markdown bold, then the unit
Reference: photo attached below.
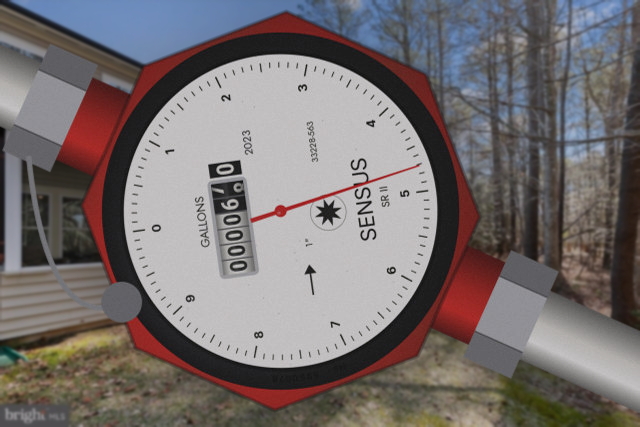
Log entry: **674.7** gal
